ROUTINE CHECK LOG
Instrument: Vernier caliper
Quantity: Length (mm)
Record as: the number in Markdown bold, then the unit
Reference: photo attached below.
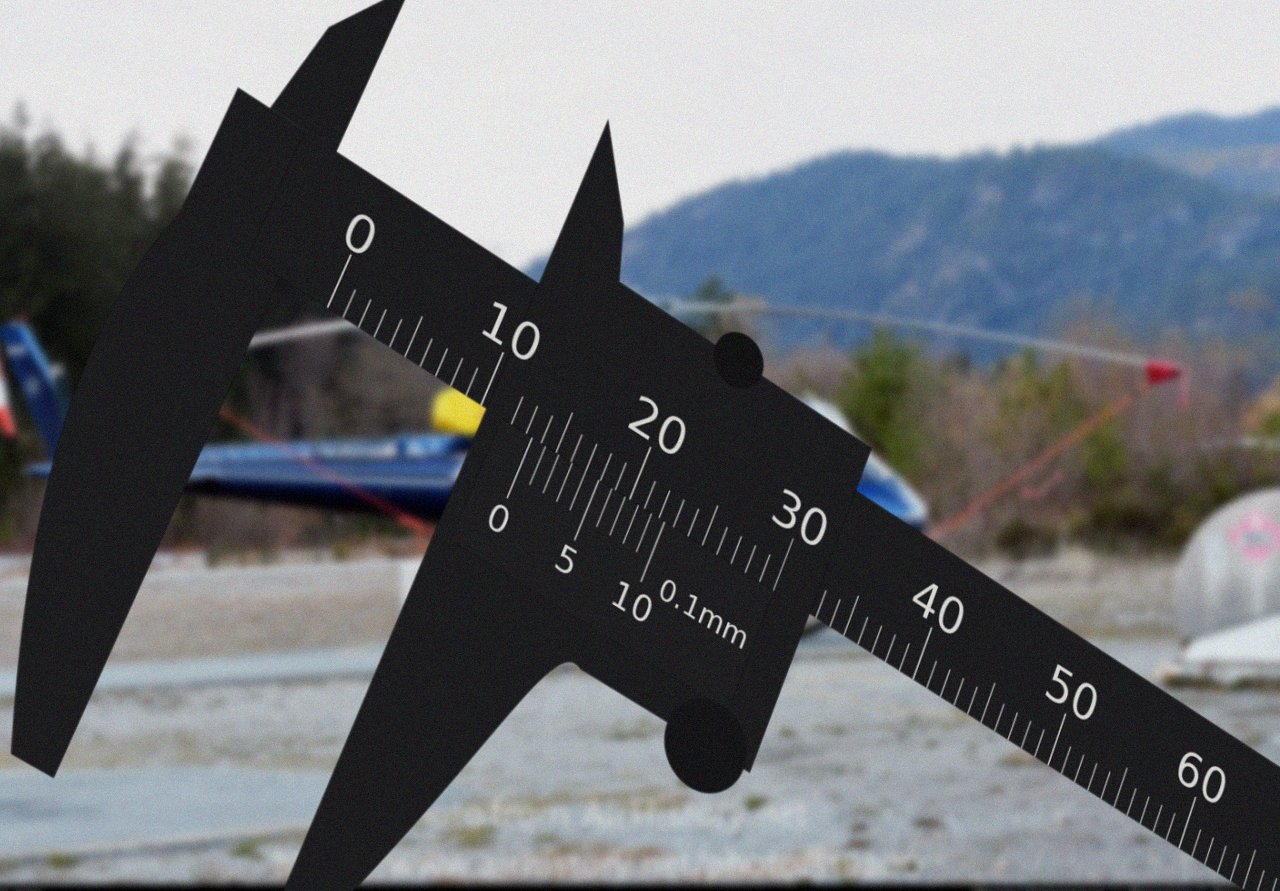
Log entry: **13.4** mm
